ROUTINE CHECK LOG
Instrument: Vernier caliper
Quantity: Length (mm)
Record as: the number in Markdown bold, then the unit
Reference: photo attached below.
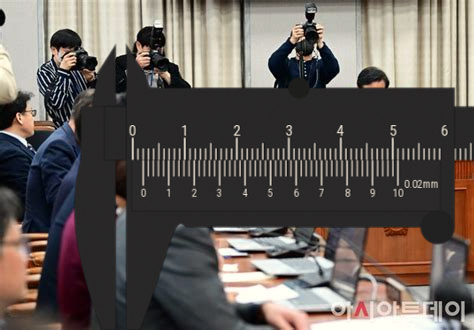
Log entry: **2.0** mm
